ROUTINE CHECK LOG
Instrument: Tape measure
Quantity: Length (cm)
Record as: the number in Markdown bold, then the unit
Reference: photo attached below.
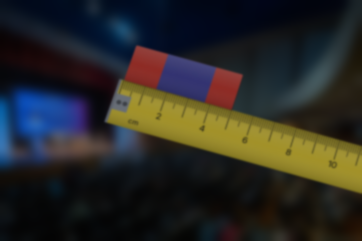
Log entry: **5** cm
